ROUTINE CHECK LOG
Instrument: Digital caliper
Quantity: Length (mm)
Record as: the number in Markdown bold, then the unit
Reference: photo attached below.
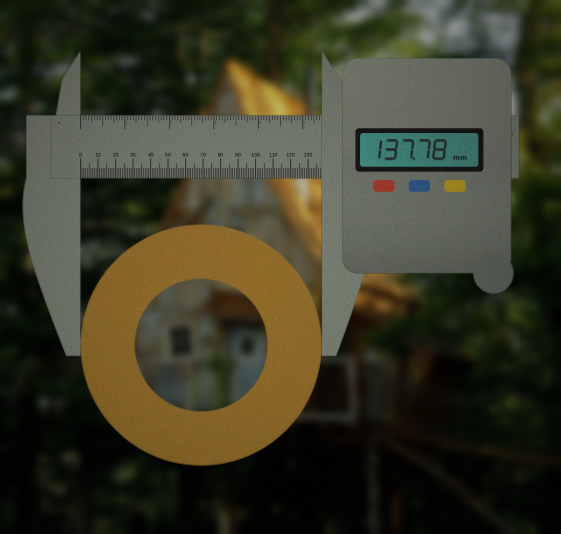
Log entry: **137.78** mm
